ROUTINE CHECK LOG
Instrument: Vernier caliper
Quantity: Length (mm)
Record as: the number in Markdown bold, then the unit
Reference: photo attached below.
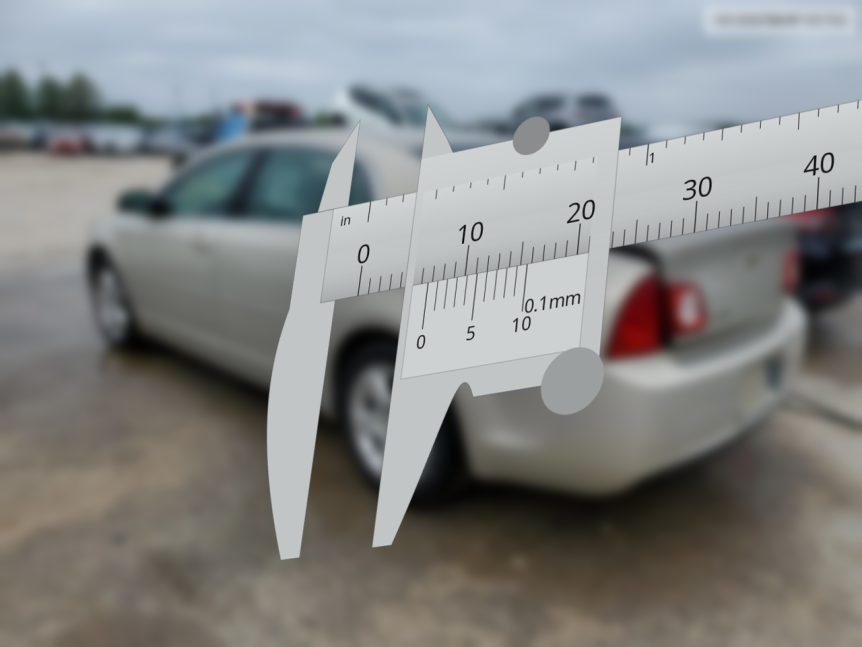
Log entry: **6.6** mm
